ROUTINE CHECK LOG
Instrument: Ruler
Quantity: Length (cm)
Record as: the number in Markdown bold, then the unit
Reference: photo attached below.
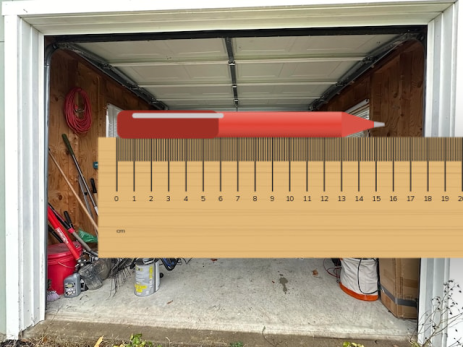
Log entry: **15.5** cm
